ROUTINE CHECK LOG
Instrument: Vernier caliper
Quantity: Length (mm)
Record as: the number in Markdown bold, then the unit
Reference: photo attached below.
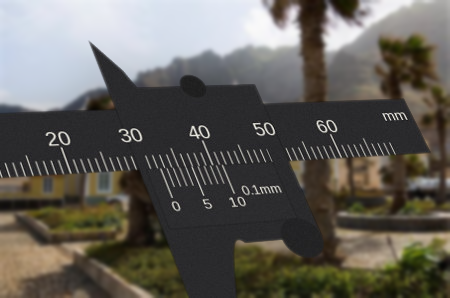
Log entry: **32.4** mm
